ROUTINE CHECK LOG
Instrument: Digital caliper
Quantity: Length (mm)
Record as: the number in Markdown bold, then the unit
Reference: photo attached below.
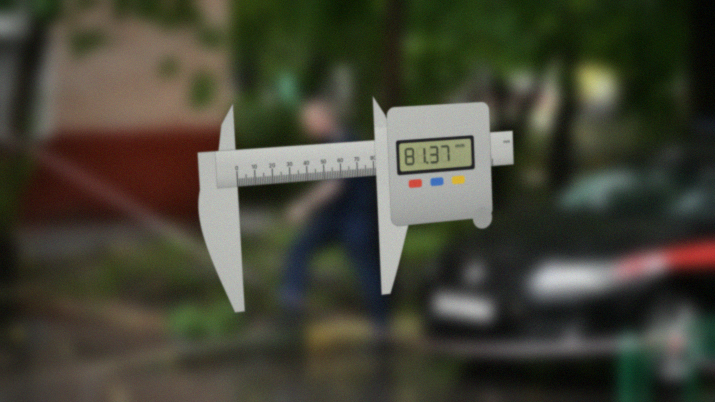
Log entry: **81.37** mm
